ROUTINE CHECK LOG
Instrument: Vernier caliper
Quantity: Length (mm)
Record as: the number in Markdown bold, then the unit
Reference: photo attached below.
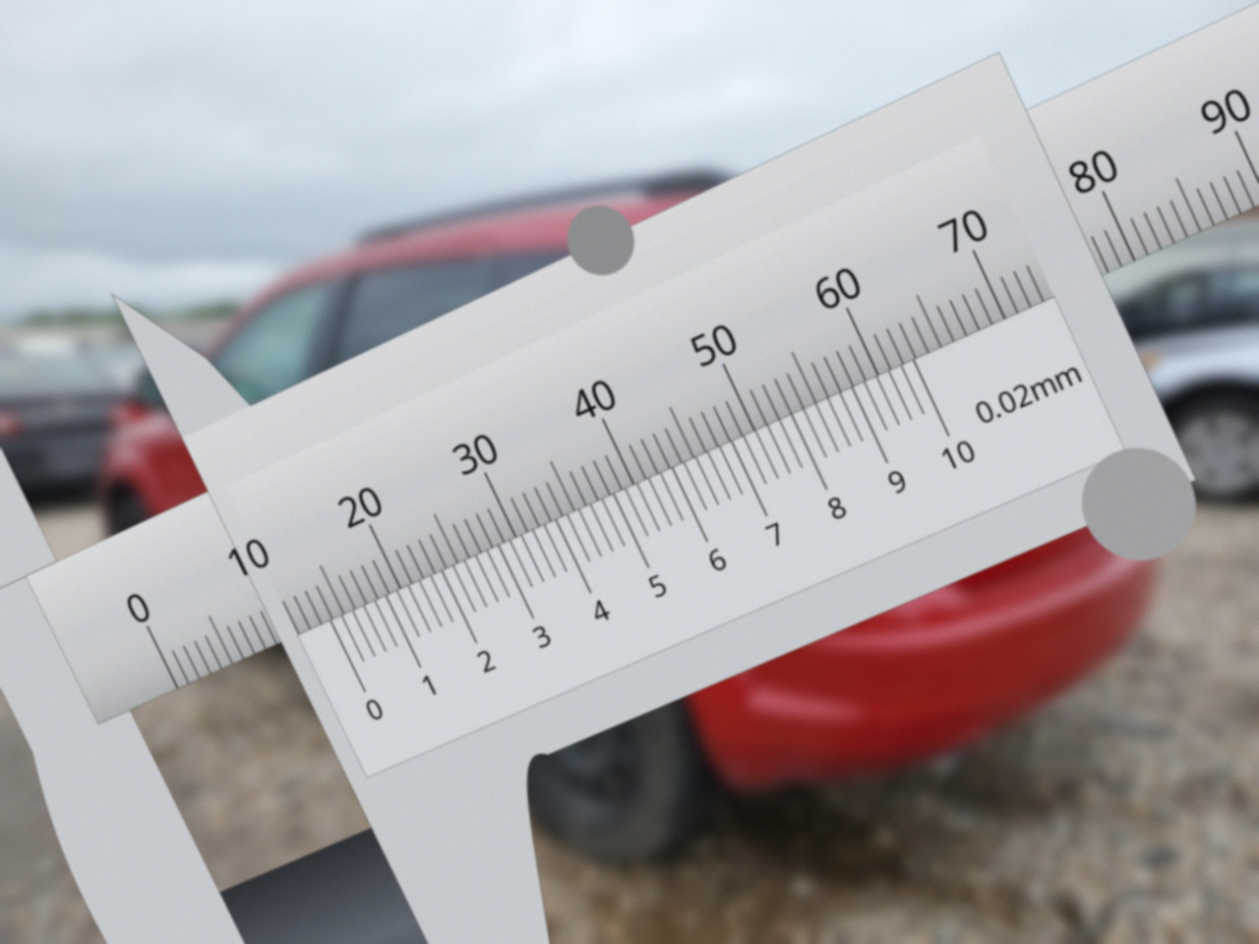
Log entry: **13.8** mm
